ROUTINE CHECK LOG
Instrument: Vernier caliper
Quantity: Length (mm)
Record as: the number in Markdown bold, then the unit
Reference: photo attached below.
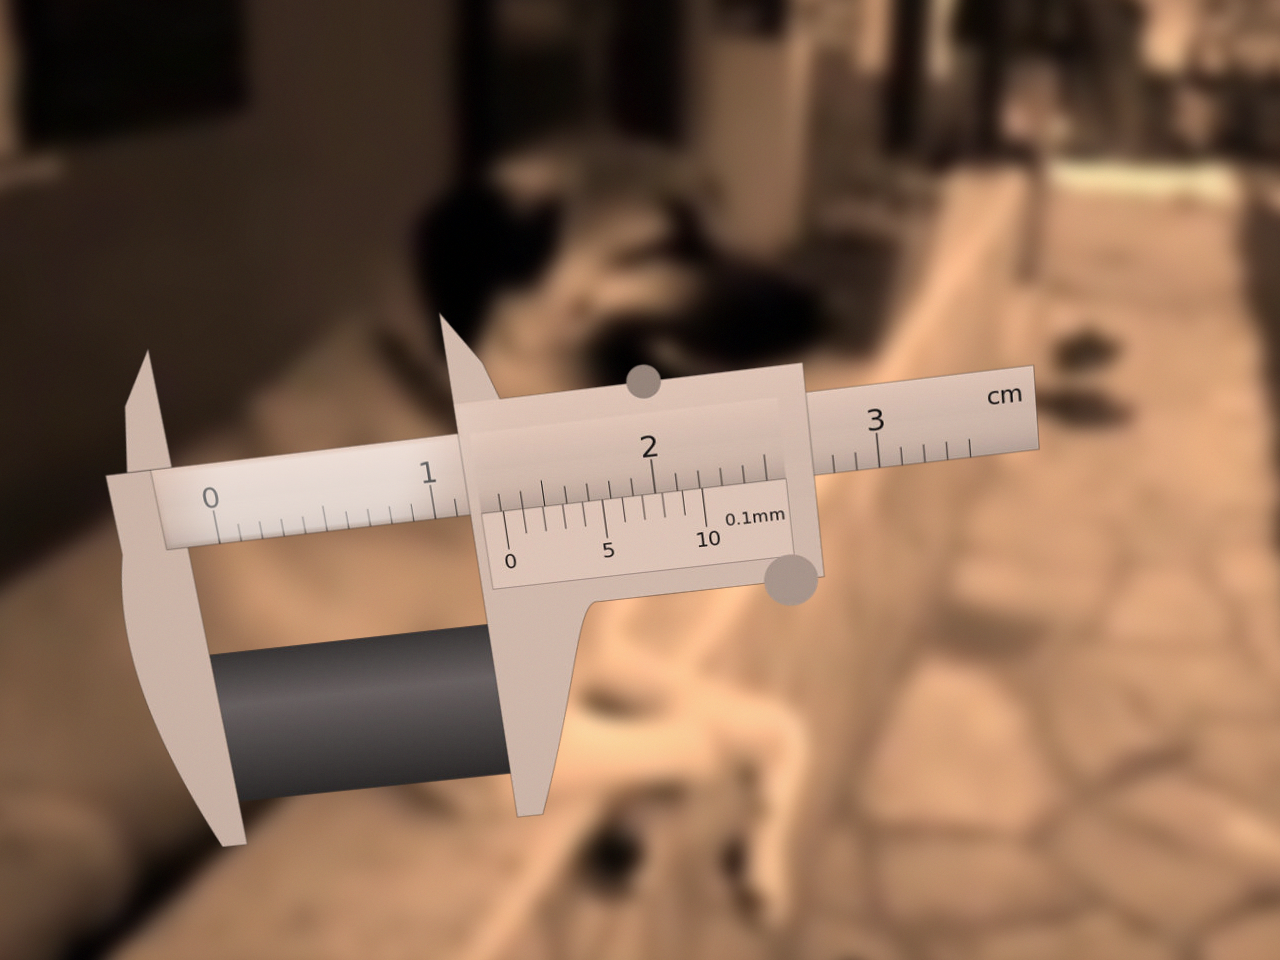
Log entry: **13.1** mm
